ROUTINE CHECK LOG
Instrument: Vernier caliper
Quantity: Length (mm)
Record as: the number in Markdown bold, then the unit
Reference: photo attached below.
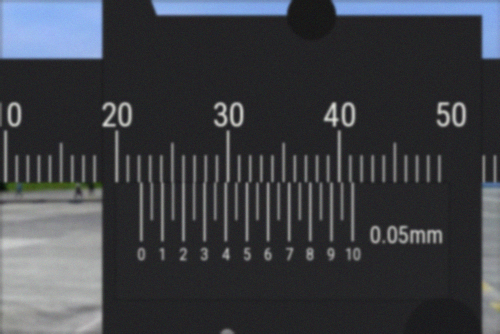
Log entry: **22.2** mm
